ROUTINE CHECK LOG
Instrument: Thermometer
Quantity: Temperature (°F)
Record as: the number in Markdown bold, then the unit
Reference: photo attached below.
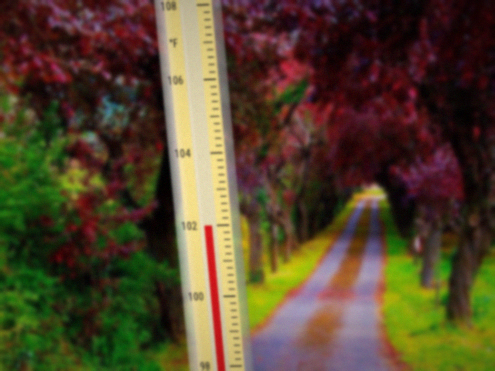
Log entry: **102** °F
